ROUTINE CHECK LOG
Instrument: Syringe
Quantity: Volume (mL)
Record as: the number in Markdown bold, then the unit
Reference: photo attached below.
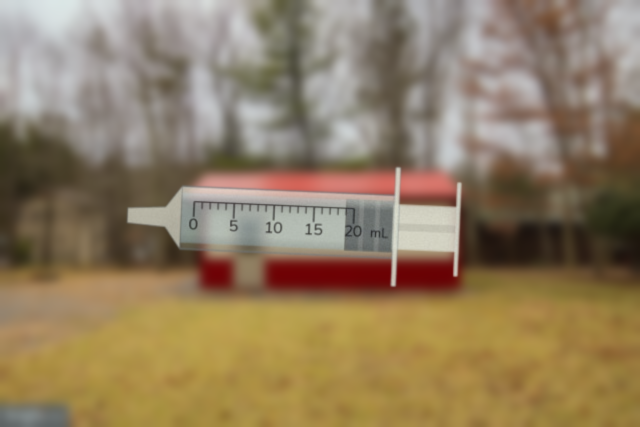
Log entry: **19** mL
